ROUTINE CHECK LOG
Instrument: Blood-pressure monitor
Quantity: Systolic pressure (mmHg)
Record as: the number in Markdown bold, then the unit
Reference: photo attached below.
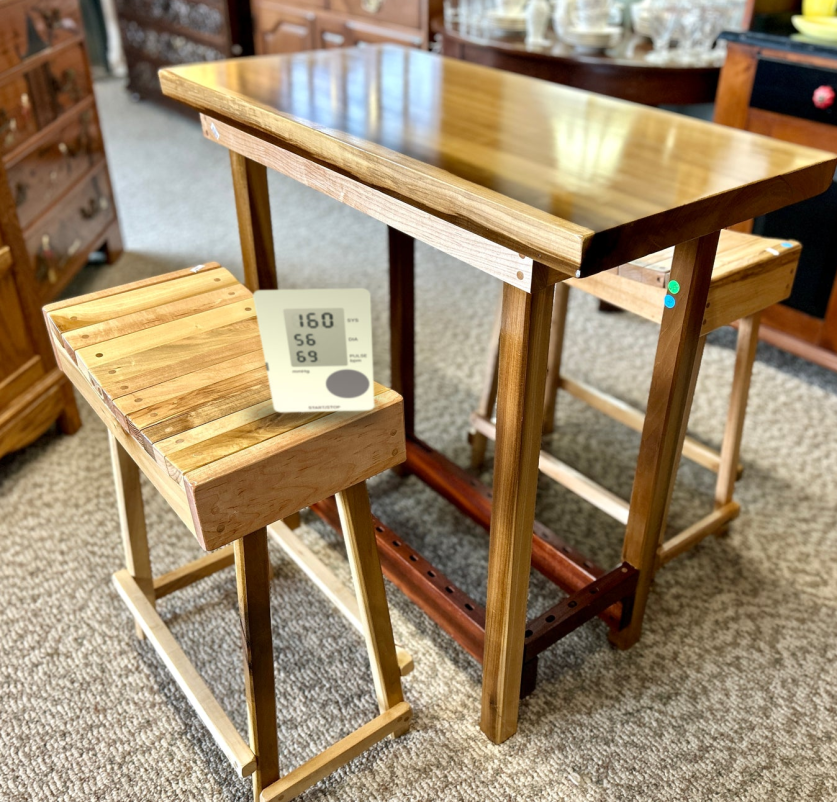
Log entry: **160** mmHg
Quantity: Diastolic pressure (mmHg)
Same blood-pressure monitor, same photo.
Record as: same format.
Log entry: **56** mmHg
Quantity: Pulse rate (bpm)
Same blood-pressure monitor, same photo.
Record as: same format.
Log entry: **69** bpm
